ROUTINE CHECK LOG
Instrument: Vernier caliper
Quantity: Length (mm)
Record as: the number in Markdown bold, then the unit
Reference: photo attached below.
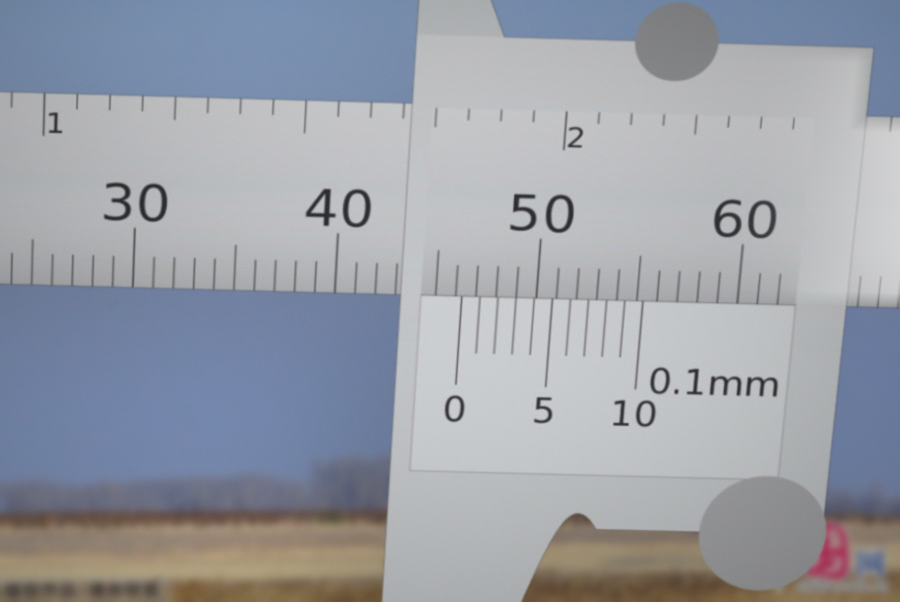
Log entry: **46.3** mm
